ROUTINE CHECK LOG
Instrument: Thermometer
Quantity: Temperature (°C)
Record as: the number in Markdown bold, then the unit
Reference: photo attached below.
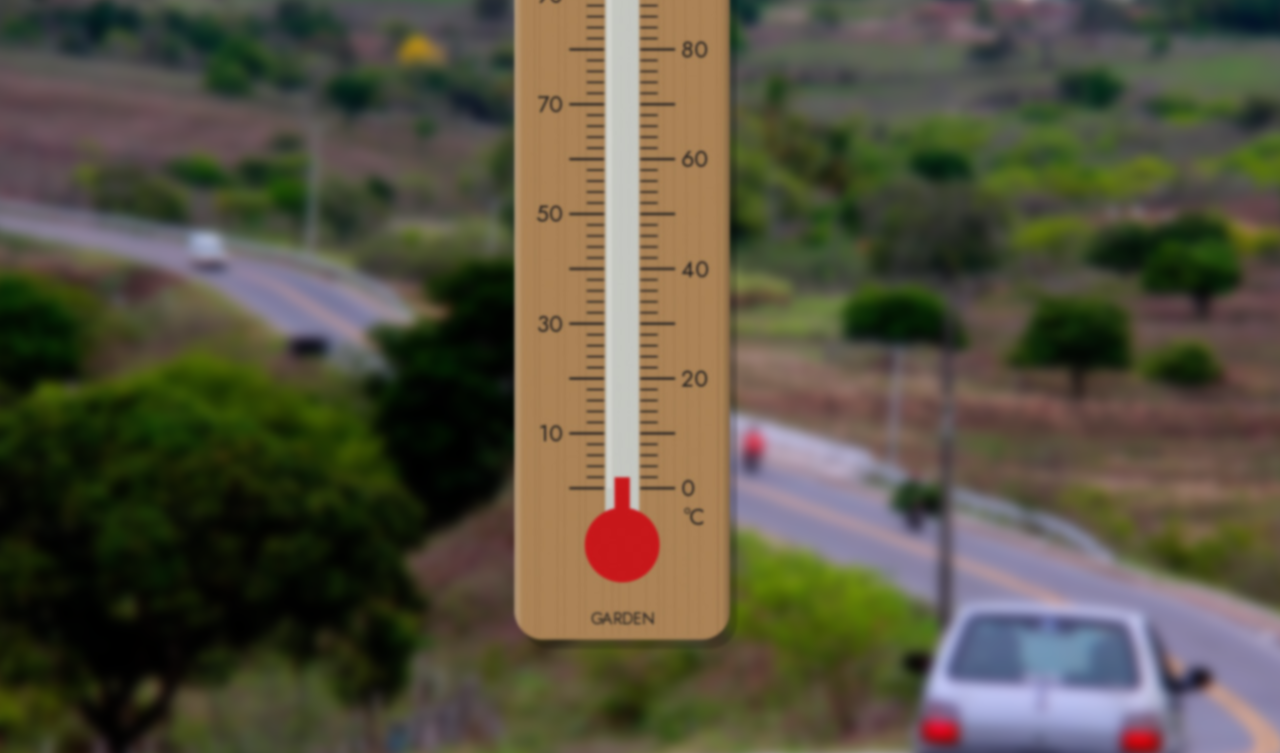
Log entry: **2** °C
